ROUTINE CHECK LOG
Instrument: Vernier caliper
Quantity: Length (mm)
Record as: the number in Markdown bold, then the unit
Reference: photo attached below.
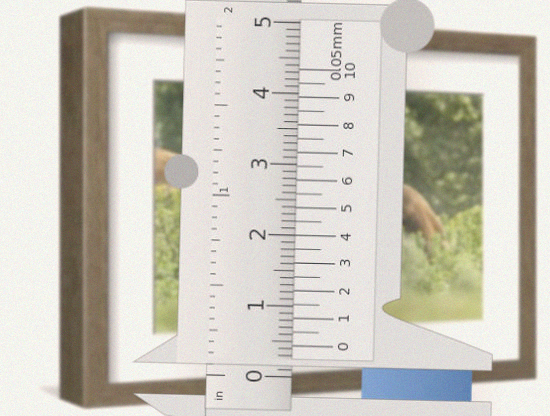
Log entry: **4.4** mm
